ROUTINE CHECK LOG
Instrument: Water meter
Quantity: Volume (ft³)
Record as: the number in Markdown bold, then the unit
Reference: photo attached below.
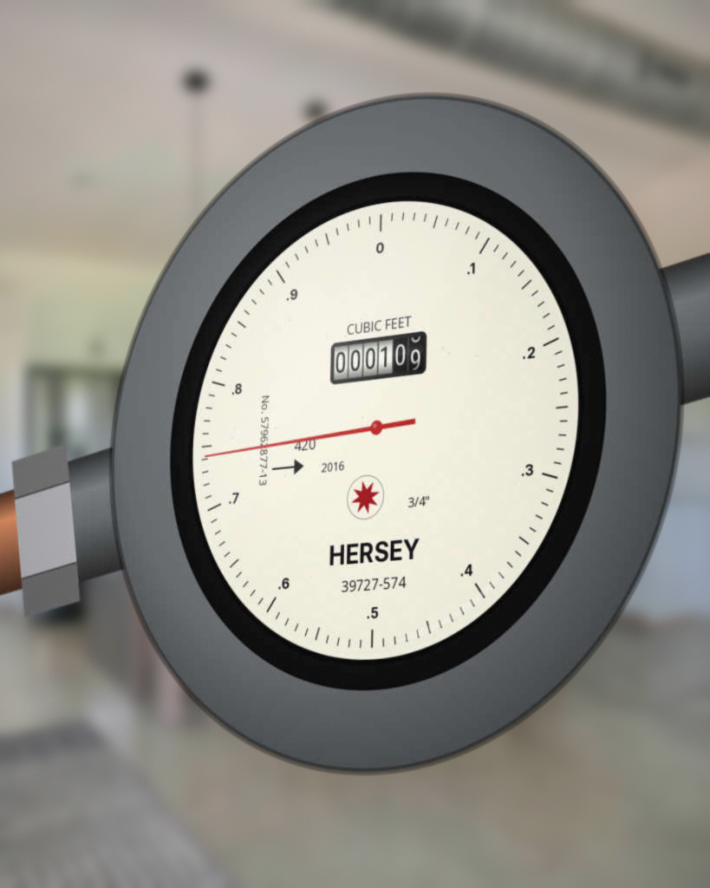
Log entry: **108.74** ft³
